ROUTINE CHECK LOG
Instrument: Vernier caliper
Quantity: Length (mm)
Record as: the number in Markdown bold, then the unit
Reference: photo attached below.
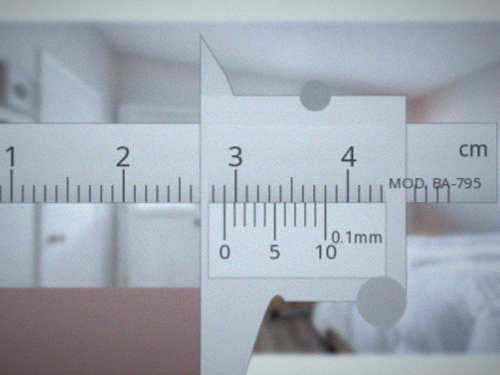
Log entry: **29.0** mm
